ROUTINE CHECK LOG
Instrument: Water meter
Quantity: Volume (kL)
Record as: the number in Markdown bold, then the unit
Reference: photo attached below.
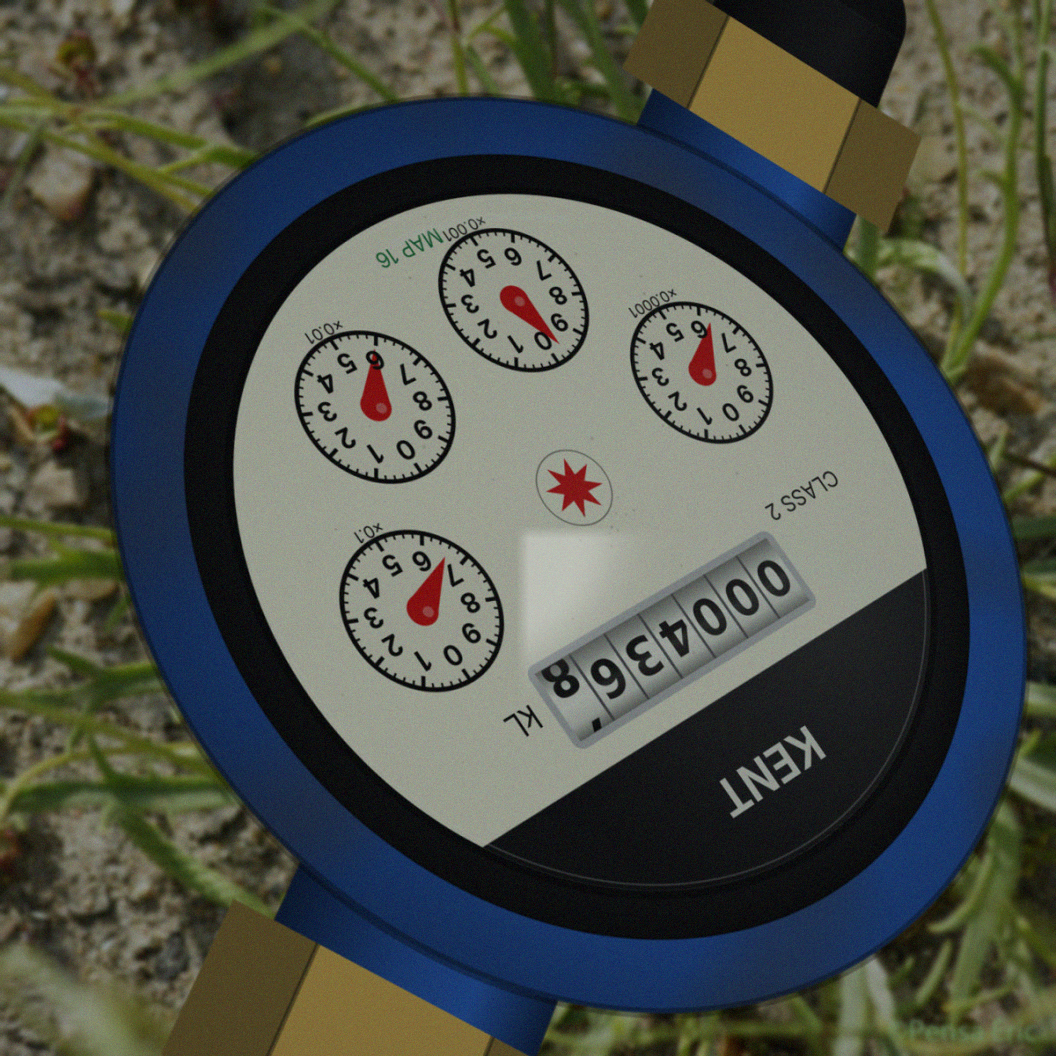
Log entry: **4367.6596** kL
